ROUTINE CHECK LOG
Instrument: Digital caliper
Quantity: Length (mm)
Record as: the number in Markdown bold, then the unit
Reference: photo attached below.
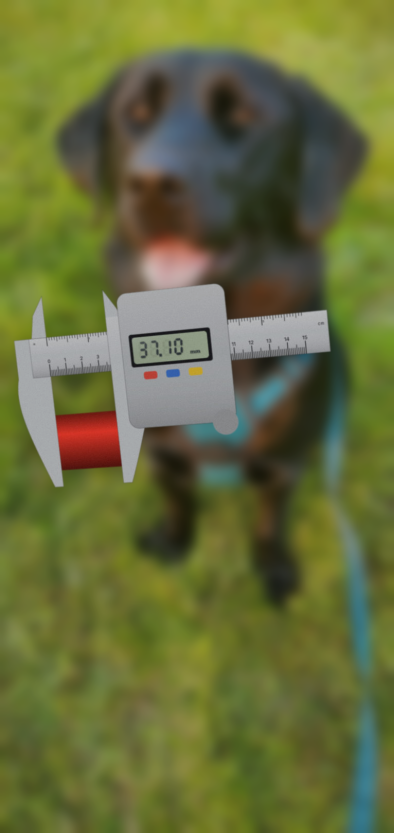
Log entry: **37.10** mm
